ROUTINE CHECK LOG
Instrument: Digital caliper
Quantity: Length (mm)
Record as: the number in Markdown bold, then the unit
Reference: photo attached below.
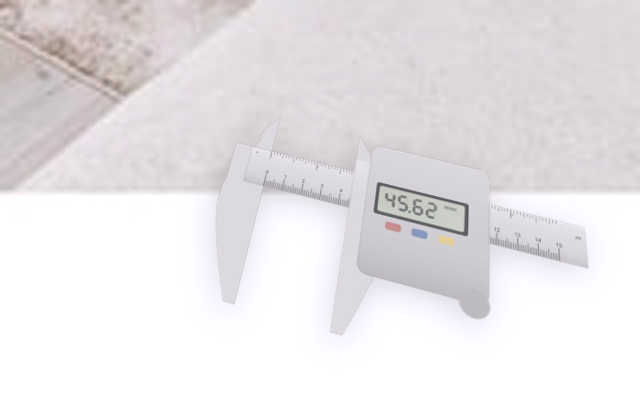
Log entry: **45.62** mm
